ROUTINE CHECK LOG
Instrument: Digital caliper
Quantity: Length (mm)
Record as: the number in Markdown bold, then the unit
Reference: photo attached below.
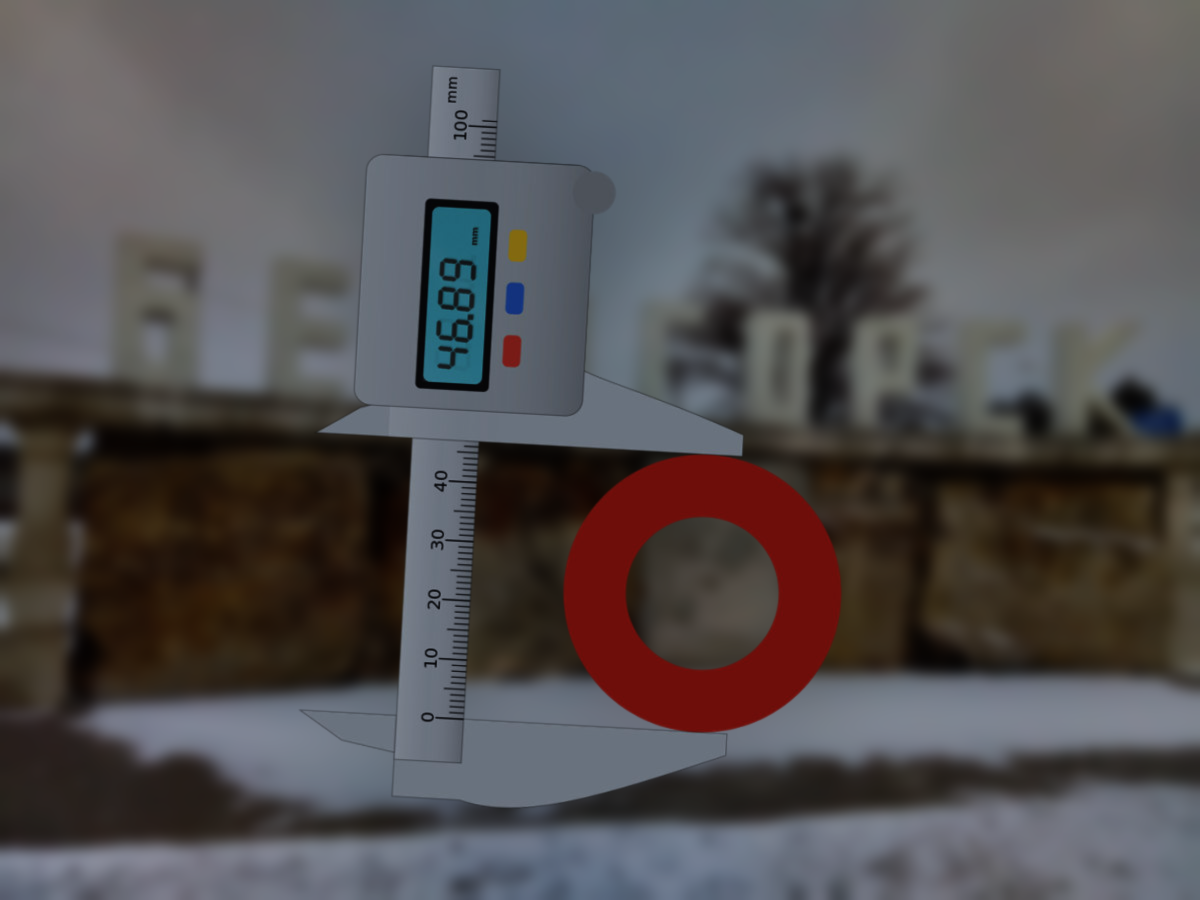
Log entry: **46.89** mm
